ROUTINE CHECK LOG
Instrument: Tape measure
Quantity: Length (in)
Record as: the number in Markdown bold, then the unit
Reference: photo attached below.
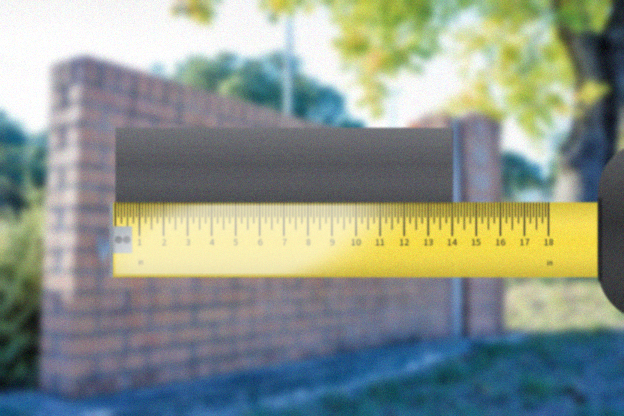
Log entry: **14** in
